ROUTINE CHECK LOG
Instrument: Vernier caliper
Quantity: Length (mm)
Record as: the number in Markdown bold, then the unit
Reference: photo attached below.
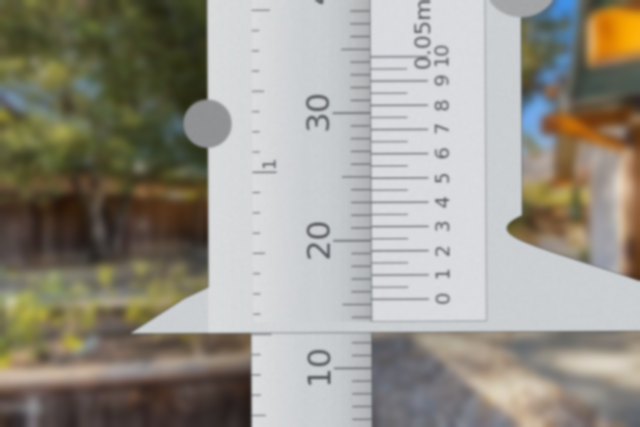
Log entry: **15.4** mm
